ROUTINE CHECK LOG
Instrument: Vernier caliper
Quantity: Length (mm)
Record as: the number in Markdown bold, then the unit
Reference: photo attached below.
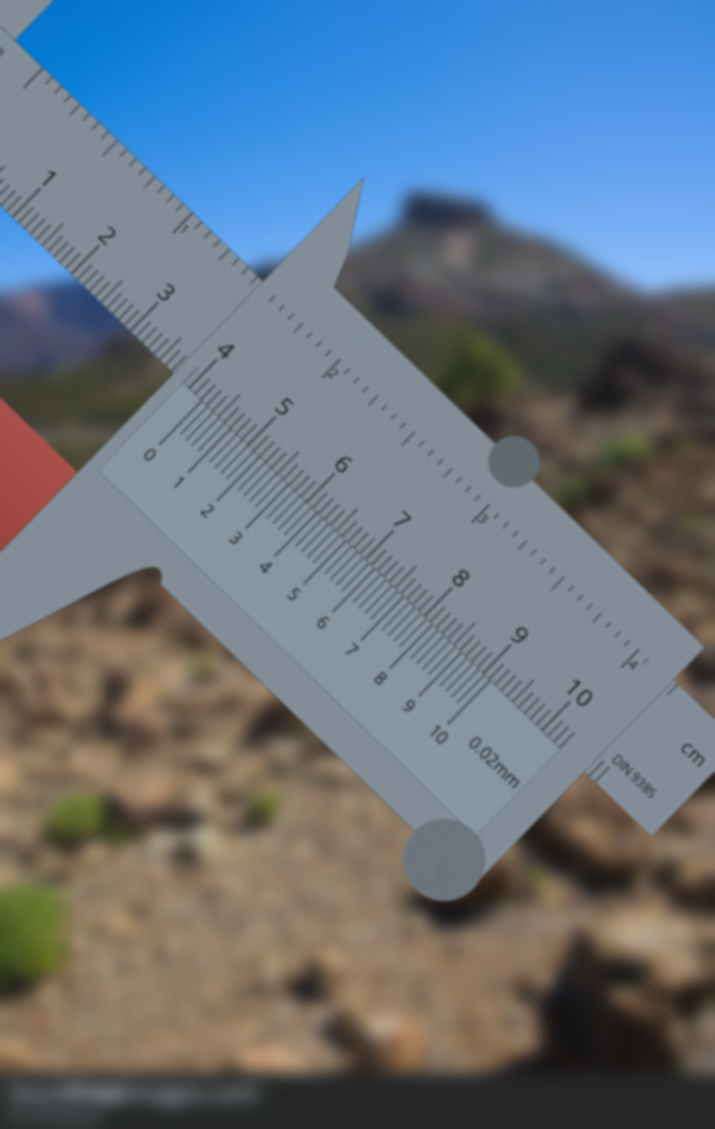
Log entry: **42.2** mm
